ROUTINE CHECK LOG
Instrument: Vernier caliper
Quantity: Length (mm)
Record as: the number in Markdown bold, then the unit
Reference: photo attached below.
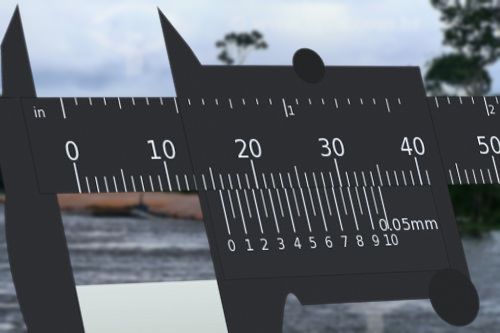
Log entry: **15.6** mm
